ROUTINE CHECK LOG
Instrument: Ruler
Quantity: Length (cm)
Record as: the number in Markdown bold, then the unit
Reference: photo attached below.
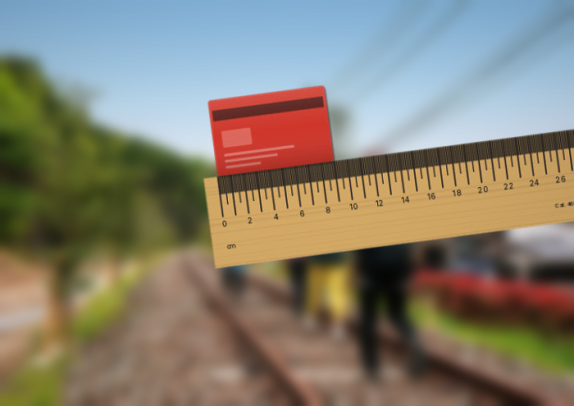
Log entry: **9** cm
